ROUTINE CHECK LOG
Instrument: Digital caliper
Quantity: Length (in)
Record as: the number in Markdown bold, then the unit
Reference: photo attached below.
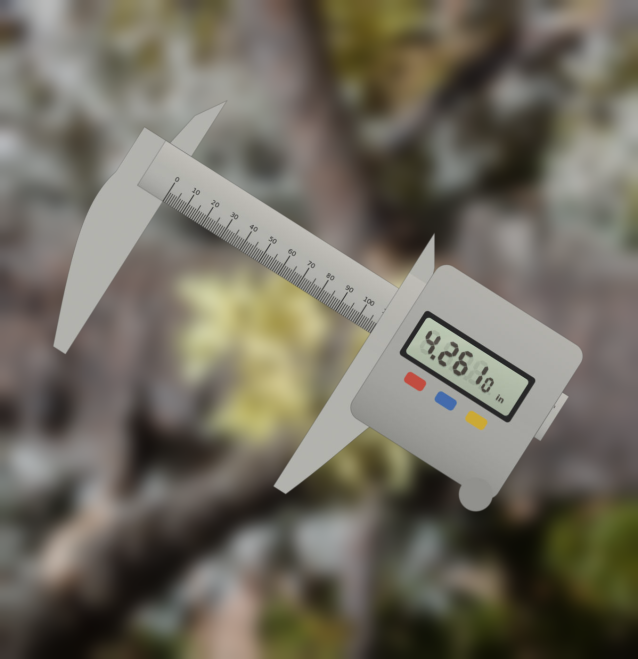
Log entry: **4.2610** in
